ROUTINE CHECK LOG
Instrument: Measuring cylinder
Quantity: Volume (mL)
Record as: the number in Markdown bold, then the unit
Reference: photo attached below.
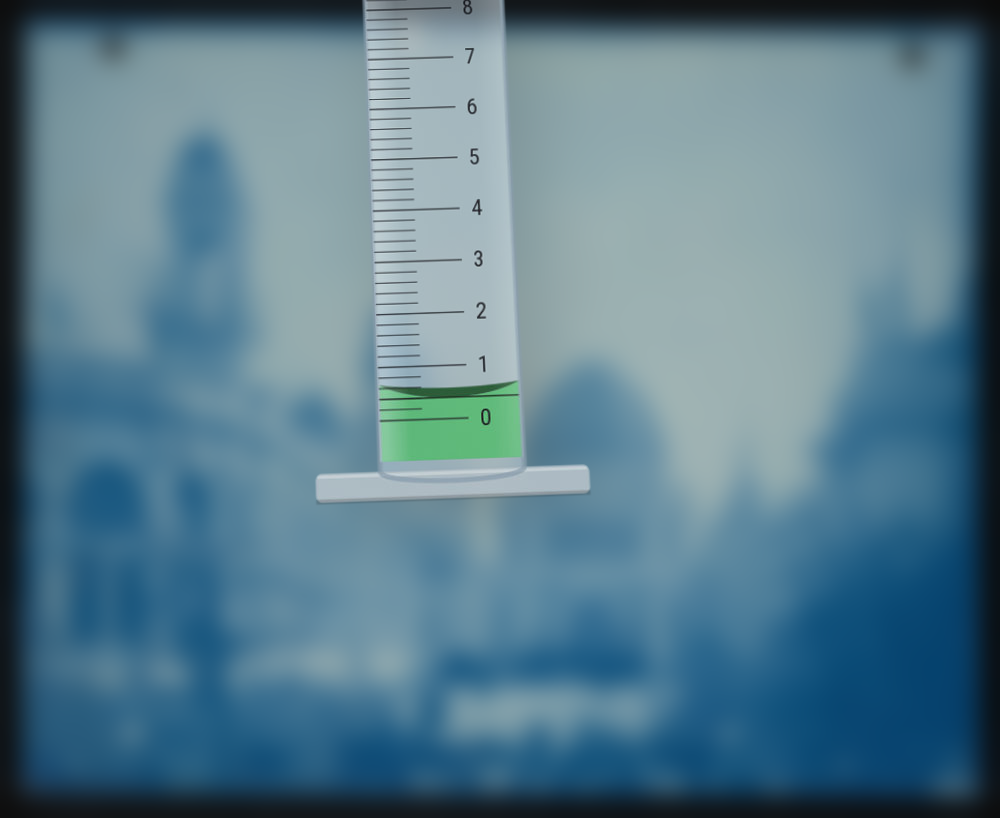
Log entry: **0.4** mL
